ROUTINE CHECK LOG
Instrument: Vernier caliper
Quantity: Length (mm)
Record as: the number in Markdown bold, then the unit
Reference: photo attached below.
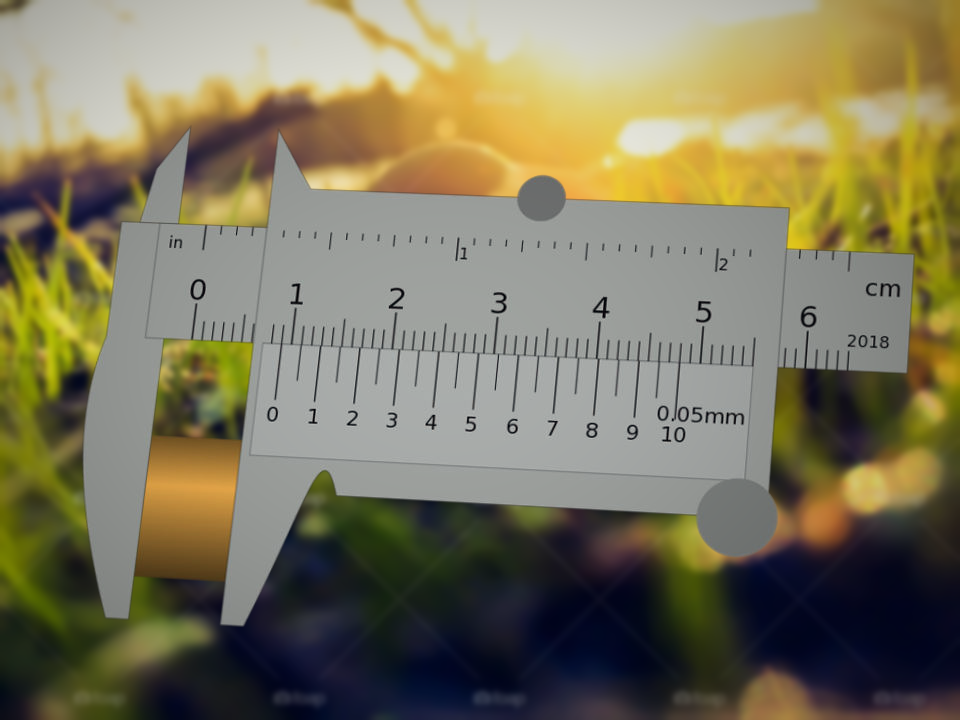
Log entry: **9.0** mm
